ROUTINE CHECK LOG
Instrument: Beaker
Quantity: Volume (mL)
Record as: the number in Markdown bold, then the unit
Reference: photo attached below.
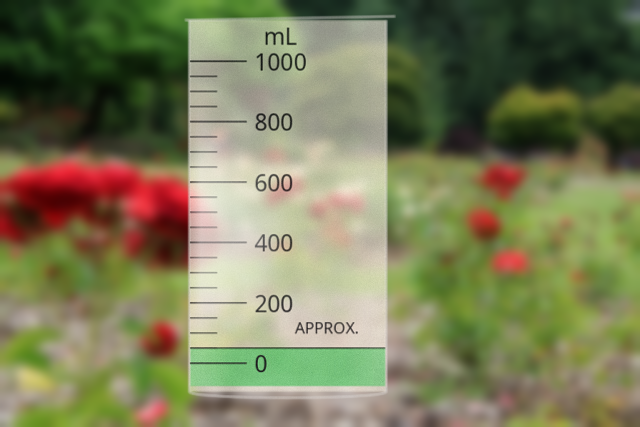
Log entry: **50** mL
